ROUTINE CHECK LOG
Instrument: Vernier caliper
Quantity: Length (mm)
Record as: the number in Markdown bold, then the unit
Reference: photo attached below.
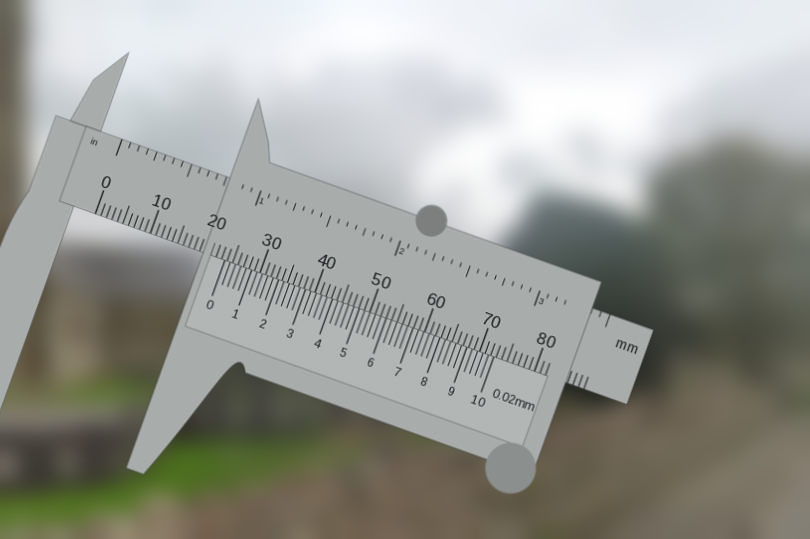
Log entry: **23.6** mm
